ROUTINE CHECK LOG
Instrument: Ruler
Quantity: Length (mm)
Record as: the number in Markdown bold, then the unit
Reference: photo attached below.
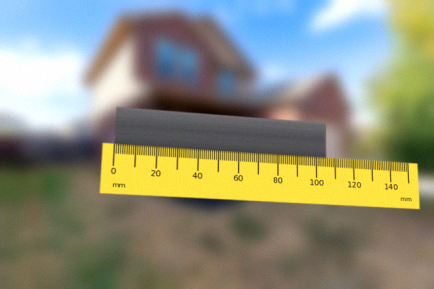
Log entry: **105** mm
